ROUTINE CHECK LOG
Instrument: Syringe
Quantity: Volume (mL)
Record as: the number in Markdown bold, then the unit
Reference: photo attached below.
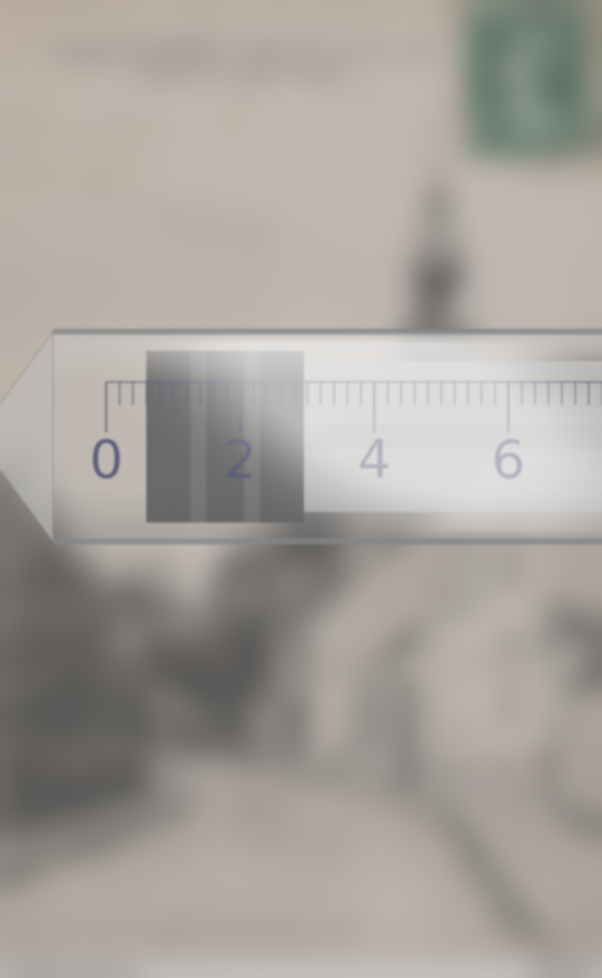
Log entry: **0.6** mL
